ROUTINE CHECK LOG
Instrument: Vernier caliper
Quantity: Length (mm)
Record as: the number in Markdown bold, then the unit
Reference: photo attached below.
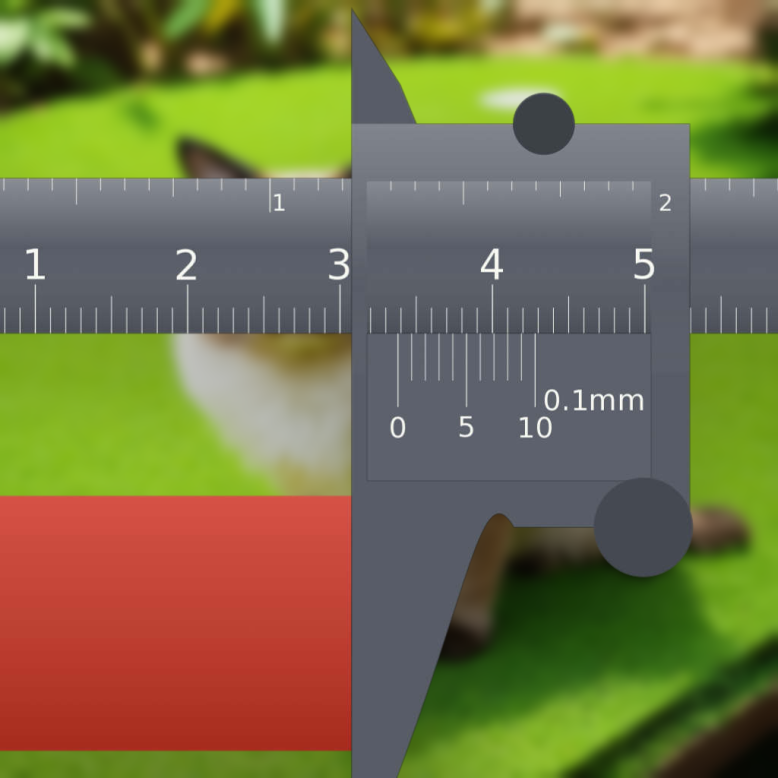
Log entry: **33.8** mm
